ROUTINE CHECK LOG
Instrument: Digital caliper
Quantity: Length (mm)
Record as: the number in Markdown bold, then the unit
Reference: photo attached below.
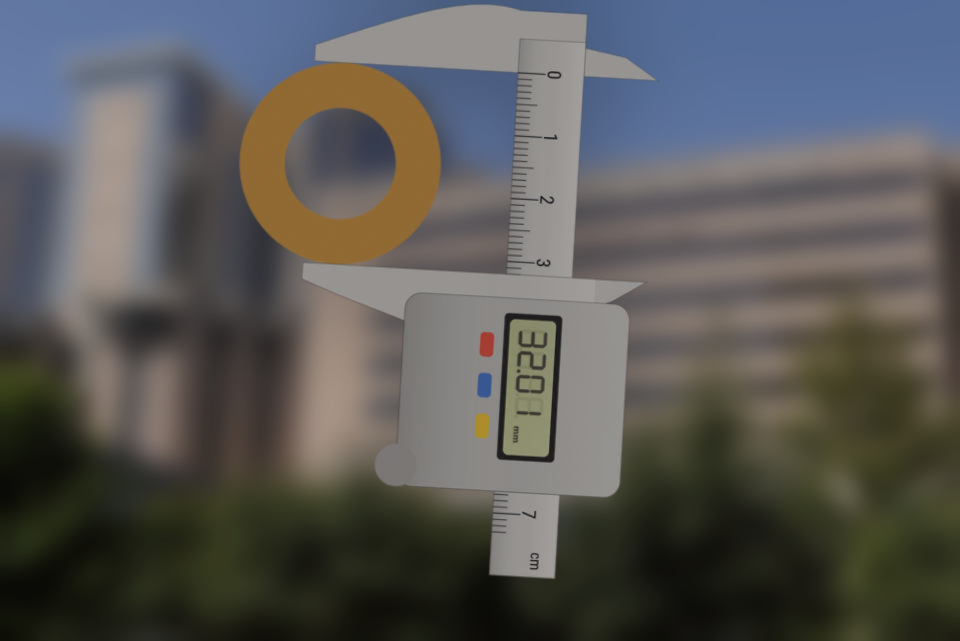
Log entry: **32.01** mm
